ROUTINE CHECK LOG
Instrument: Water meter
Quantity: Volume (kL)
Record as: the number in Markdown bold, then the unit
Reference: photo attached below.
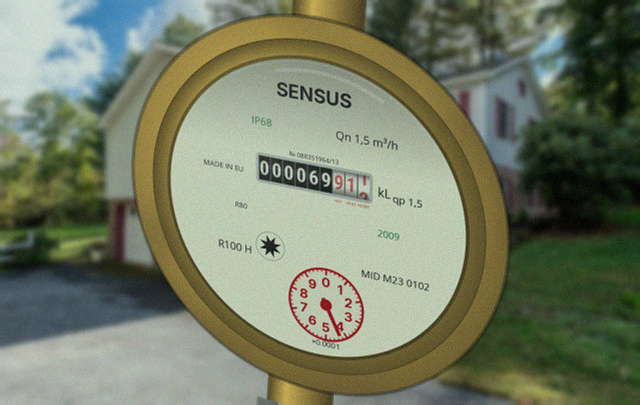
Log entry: **69.9114** kL
